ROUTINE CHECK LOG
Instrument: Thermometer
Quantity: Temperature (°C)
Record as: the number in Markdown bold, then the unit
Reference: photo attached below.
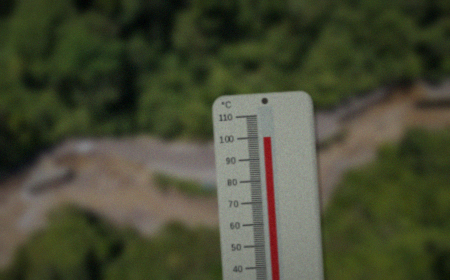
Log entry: **100** °C
